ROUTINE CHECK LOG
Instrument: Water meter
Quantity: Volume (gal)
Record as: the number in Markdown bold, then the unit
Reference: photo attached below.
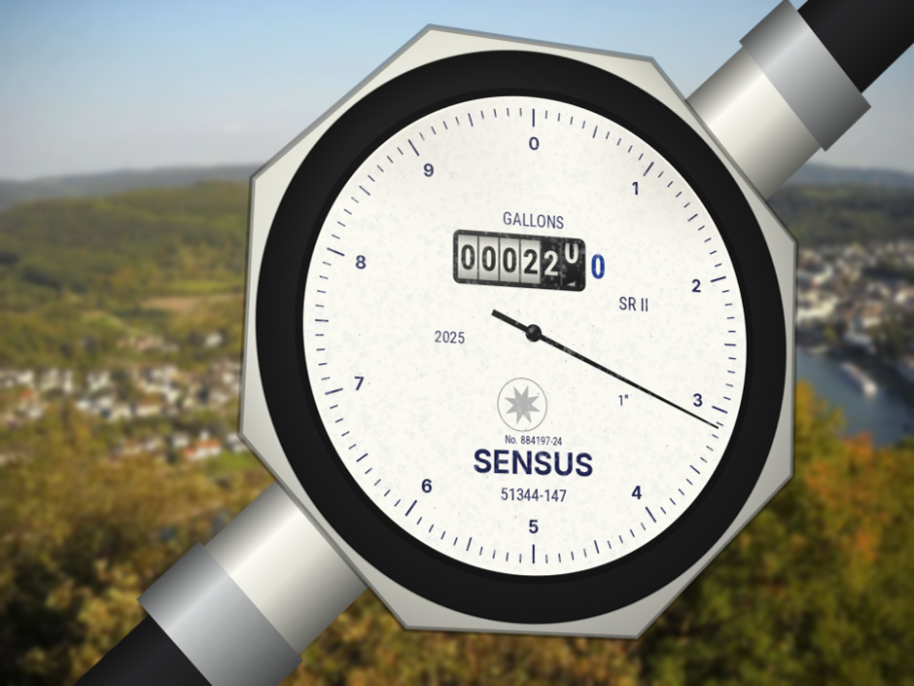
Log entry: **2203.1** gal
